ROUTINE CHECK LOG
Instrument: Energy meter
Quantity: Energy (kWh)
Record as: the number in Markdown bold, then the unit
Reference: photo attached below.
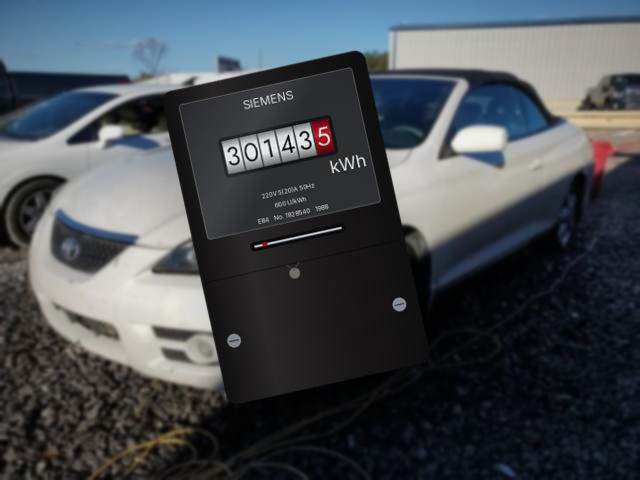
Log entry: **30143.5** kWh
